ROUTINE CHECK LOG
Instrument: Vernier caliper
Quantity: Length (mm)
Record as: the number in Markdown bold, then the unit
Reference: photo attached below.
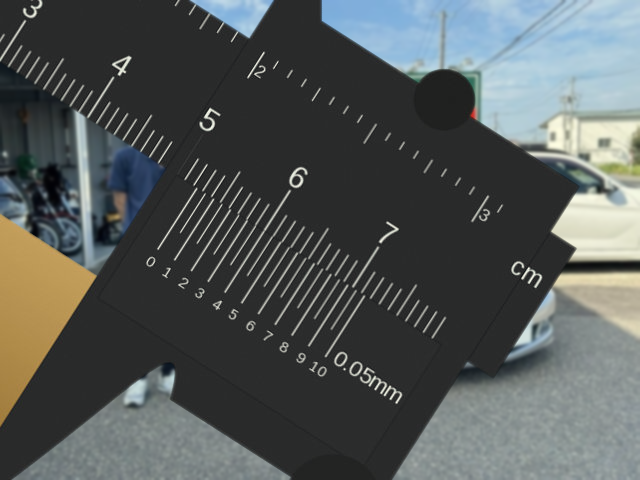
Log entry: **52.4** mm
